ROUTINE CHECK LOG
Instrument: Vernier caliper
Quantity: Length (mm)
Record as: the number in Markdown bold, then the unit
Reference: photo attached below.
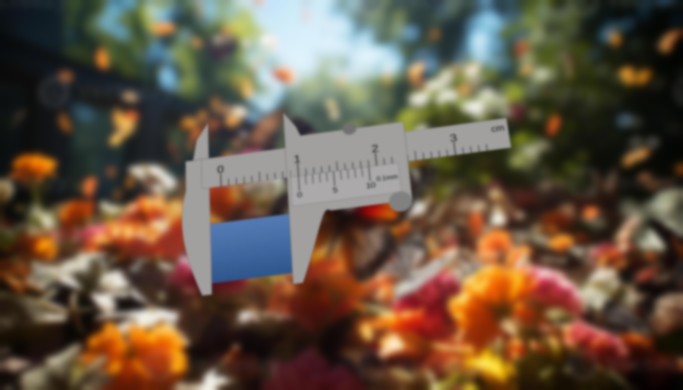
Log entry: **10.0** mm
